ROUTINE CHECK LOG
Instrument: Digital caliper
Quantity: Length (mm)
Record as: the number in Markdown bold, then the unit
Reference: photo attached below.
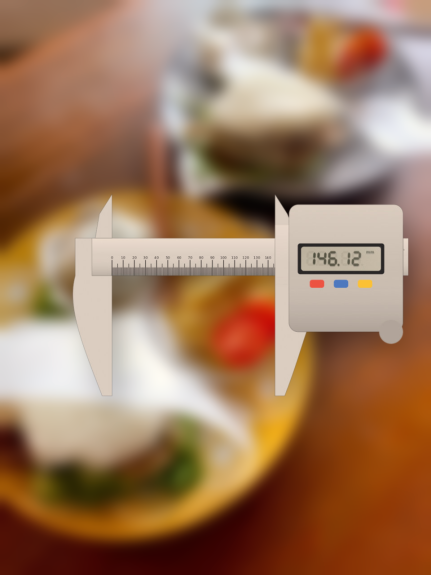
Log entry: **146.12** mm
